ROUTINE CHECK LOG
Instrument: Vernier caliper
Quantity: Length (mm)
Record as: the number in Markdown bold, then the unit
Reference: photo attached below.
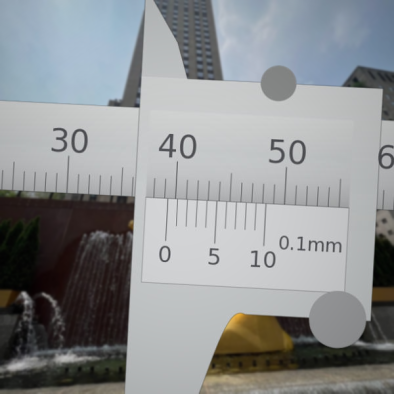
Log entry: **39.3** mm
